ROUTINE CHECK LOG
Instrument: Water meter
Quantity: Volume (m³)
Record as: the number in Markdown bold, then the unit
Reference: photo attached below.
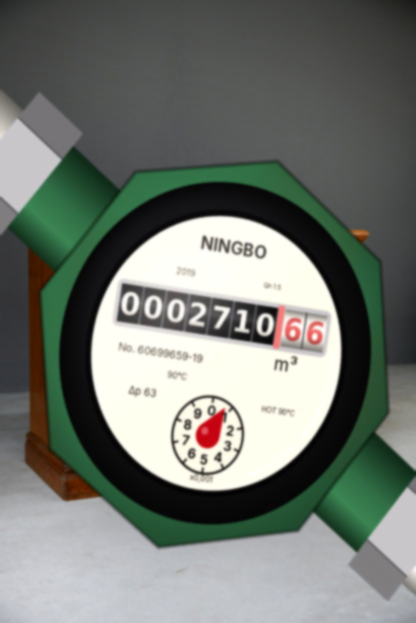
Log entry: **2710.660** m³
